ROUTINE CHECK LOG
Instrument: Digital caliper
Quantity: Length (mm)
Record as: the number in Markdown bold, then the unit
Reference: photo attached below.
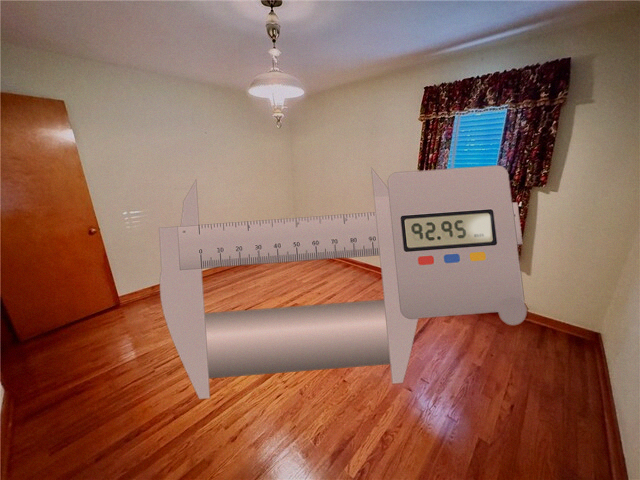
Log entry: **92.95** mm
